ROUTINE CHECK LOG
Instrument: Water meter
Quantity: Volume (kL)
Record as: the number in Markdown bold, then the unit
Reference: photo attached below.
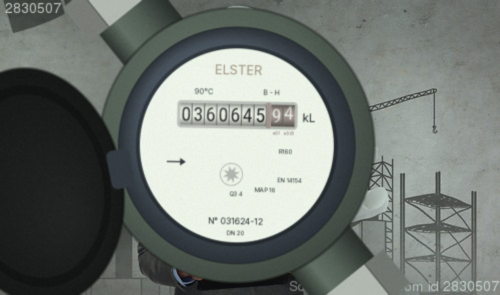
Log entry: **360645.94** kL
